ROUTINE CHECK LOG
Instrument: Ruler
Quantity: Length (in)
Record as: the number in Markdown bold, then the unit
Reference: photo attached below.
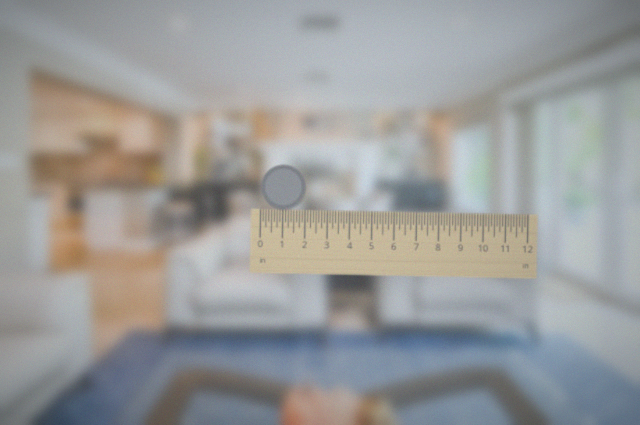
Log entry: **2** in
